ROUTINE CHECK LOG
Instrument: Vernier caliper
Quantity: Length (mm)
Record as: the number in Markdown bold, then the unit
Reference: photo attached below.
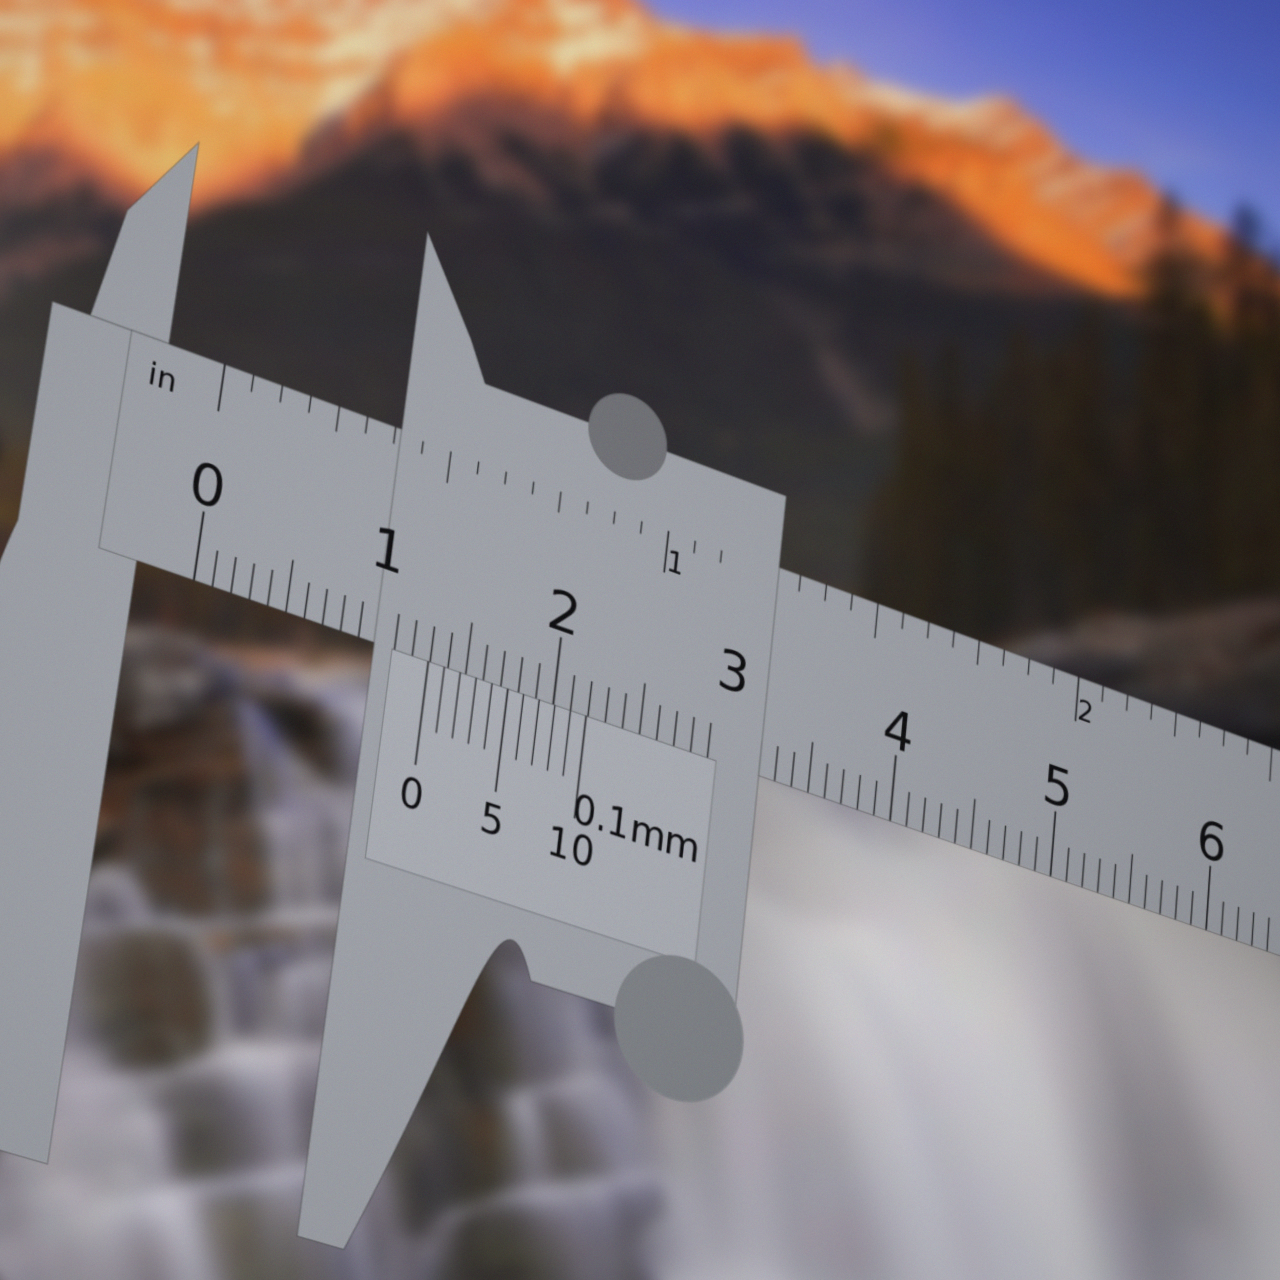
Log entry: **12.9** mm
